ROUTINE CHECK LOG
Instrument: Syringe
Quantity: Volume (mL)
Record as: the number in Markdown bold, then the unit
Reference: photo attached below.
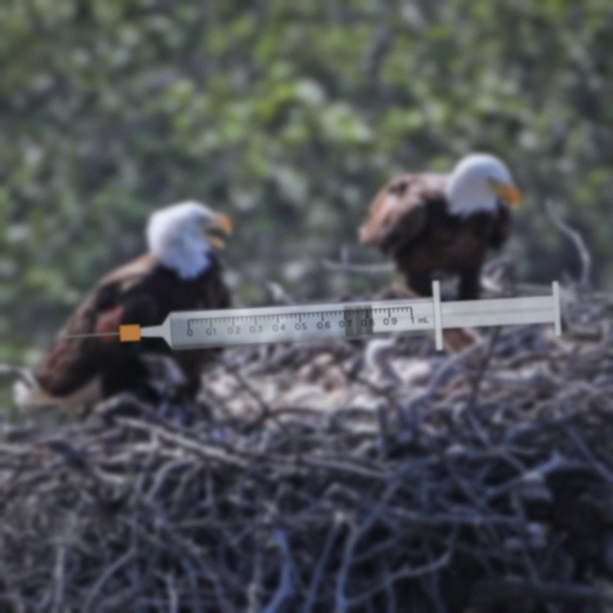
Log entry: **0.7** mL
